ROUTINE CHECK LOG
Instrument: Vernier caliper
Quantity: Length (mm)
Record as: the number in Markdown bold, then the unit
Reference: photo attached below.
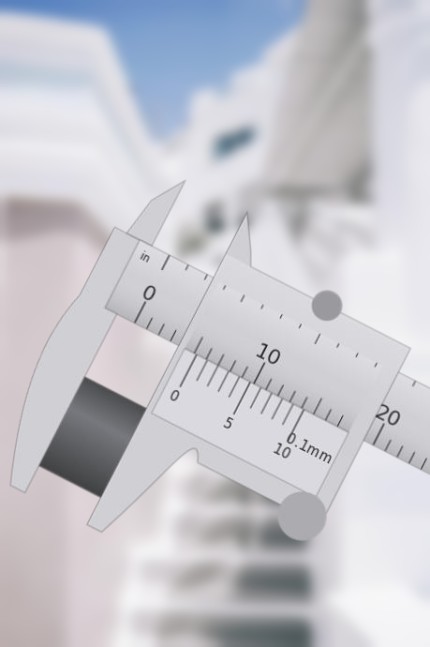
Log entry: **5.2** mm
